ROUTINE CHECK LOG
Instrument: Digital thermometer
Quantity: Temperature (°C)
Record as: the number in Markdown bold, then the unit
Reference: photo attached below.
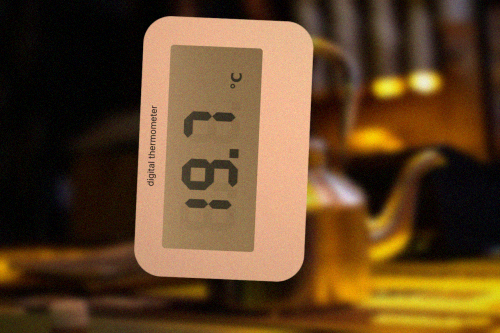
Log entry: **19.7** °C
